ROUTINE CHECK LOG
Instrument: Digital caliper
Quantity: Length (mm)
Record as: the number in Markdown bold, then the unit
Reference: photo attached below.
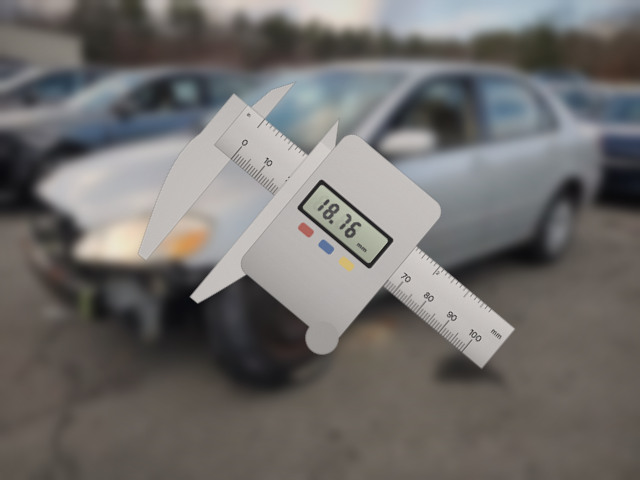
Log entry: **18.76** mm
